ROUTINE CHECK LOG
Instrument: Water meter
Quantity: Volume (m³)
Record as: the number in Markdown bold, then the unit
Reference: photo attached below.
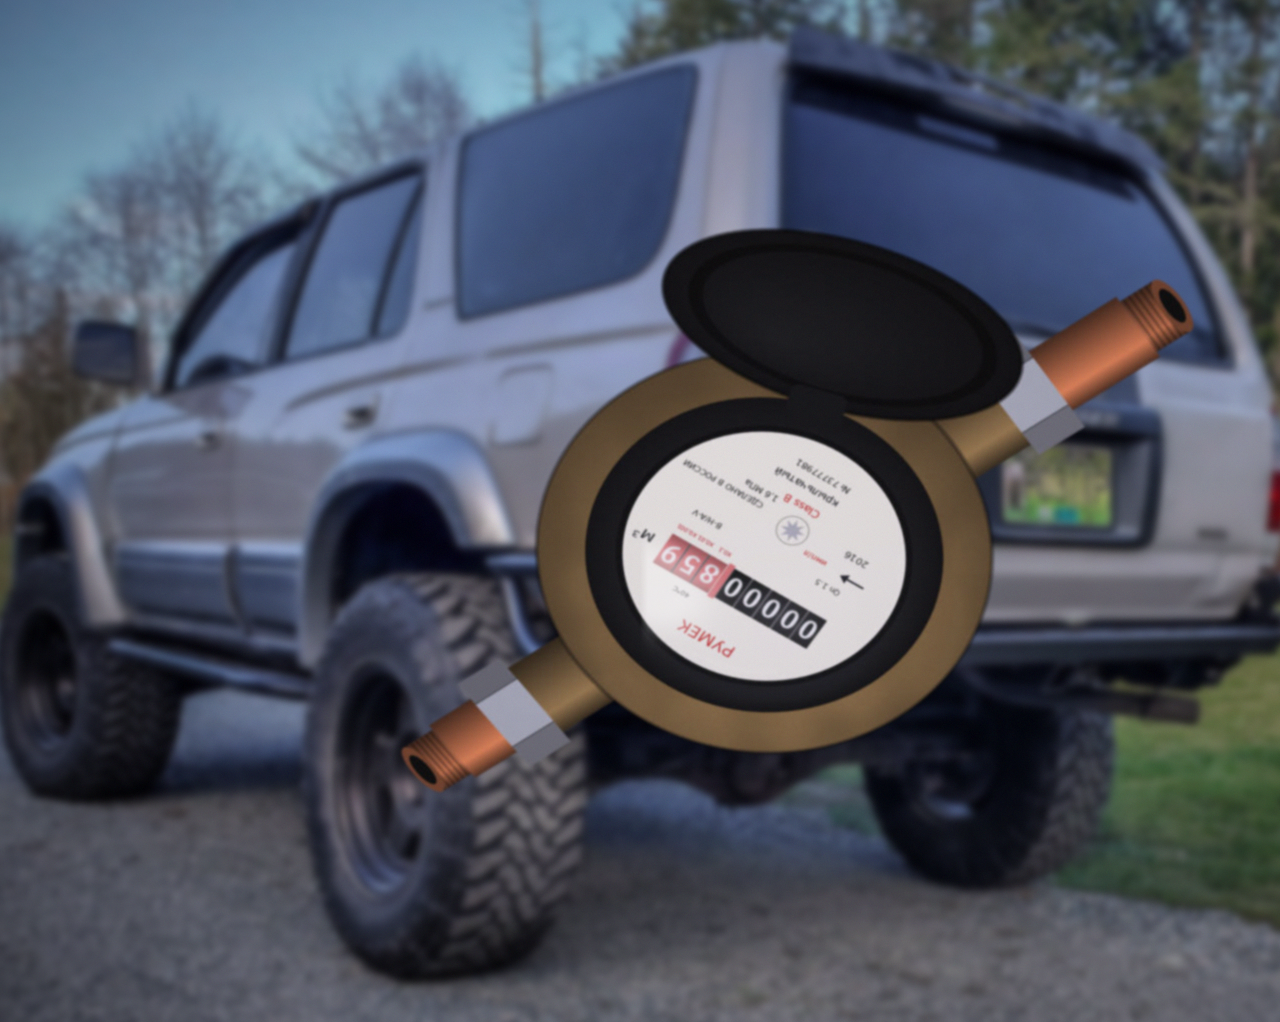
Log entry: **0.859** m³
